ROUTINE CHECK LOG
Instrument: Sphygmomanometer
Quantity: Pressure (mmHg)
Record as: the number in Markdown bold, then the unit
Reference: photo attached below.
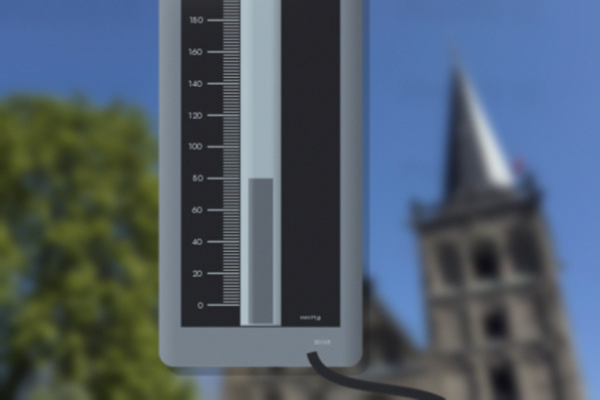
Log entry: **80** mmHg
